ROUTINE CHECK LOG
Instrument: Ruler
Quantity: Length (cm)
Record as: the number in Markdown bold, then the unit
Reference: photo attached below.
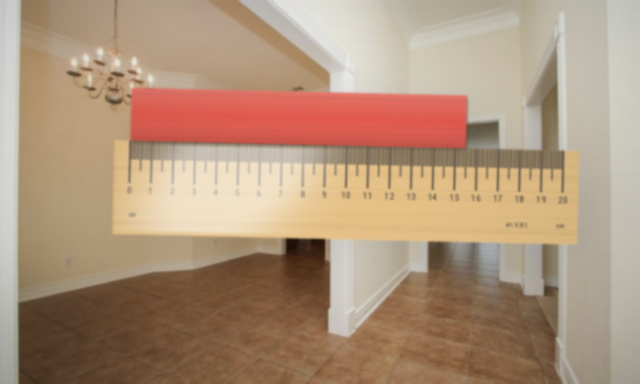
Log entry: **15.5** cm
